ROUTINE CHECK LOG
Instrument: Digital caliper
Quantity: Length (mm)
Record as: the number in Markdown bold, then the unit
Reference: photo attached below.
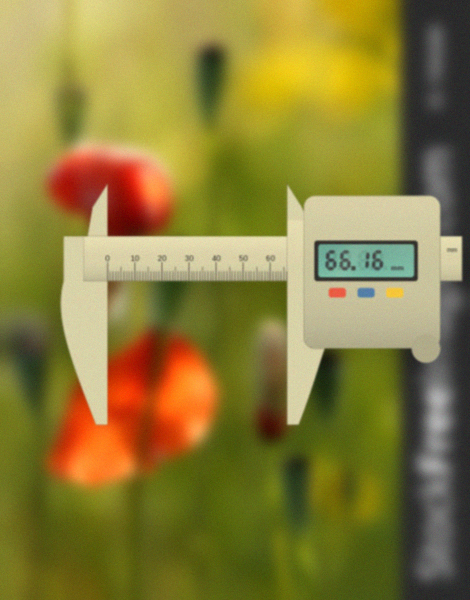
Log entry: **66.16** mm
